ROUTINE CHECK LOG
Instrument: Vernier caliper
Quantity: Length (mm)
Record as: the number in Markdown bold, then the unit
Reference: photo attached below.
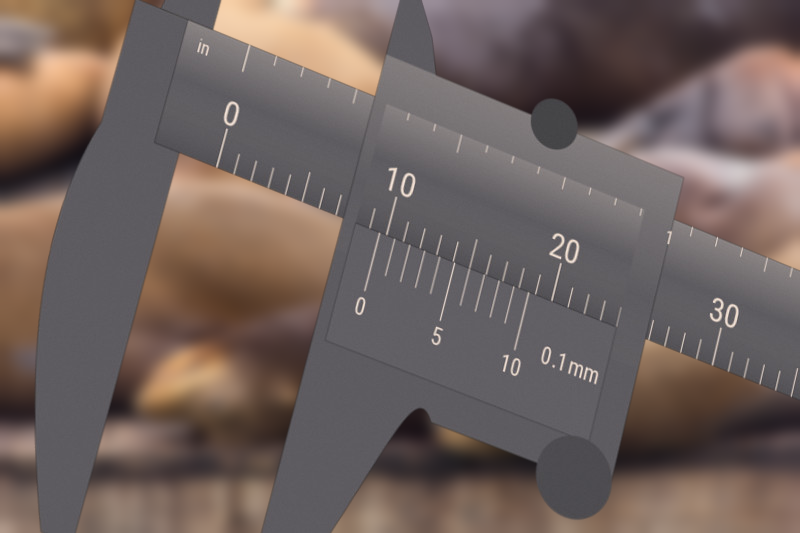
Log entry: **9.6** mm
